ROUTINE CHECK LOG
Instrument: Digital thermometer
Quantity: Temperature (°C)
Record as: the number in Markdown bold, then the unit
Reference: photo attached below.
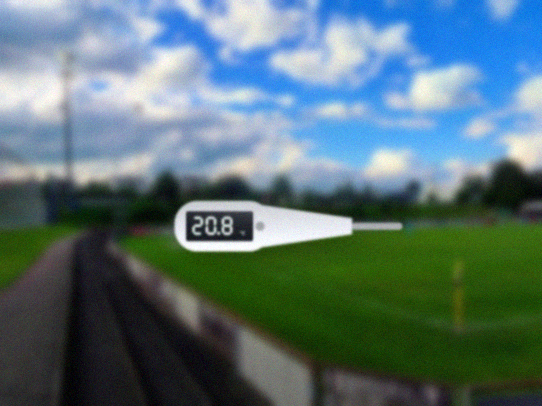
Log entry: **20.8** °C
